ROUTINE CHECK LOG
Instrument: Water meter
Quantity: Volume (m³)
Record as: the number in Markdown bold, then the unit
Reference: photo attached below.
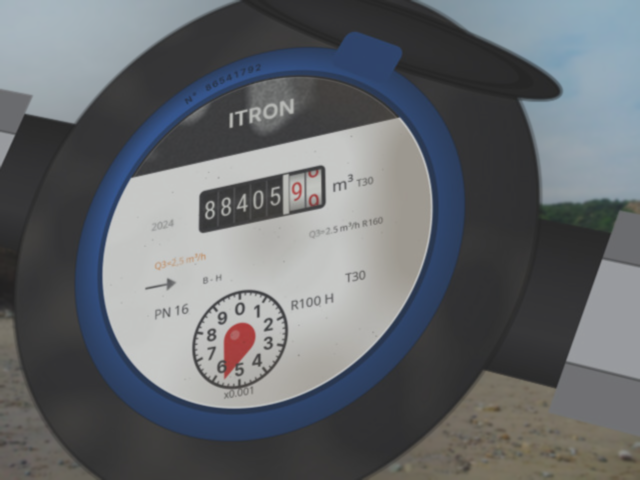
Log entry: **88405.985** m³
